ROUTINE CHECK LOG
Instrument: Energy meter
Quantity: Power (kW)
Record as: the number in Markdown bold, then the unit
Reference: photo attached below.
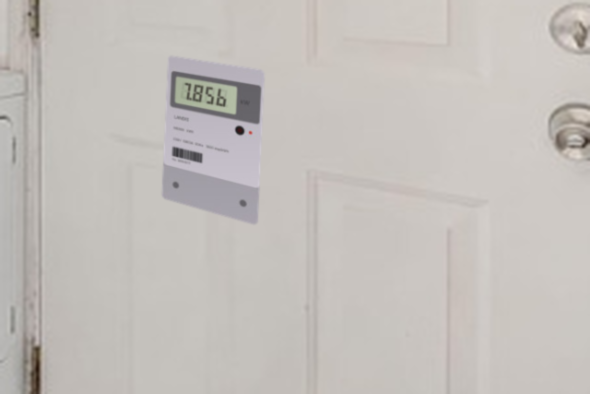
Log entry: **7.856** kW
